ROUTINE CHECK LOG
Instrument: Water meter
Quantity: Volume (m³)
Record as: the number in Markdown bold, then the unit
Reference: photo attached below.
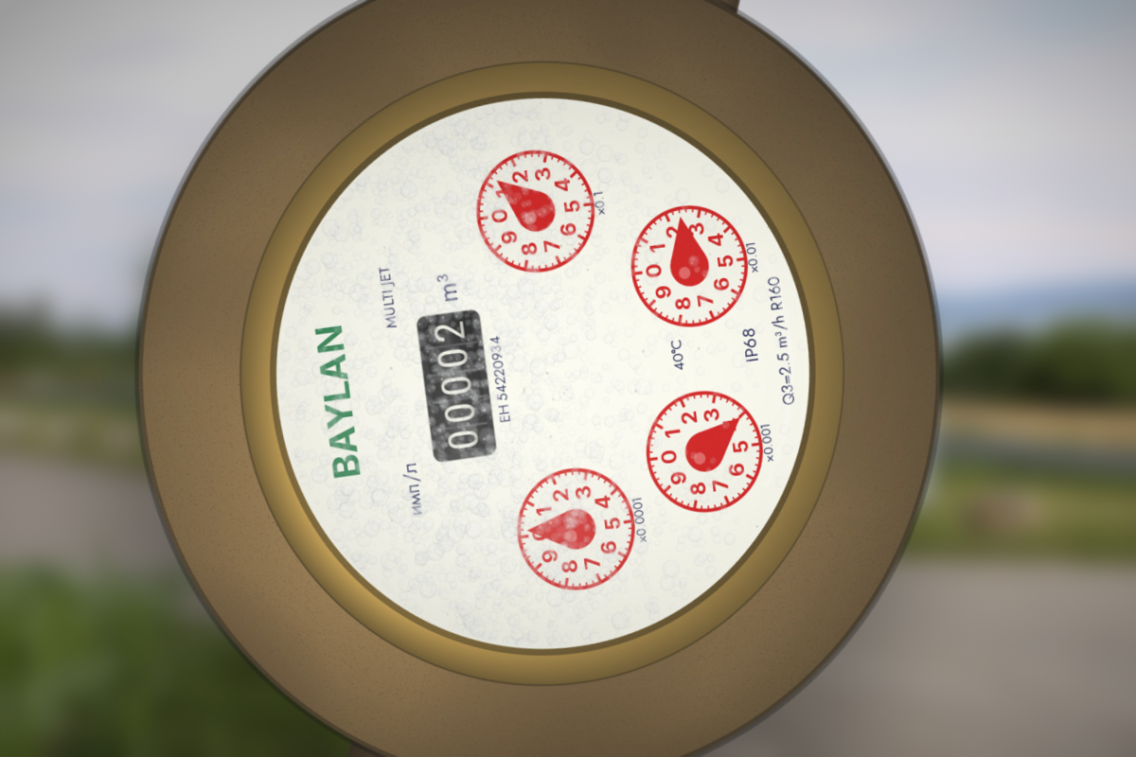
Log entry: **2.1240** m³
